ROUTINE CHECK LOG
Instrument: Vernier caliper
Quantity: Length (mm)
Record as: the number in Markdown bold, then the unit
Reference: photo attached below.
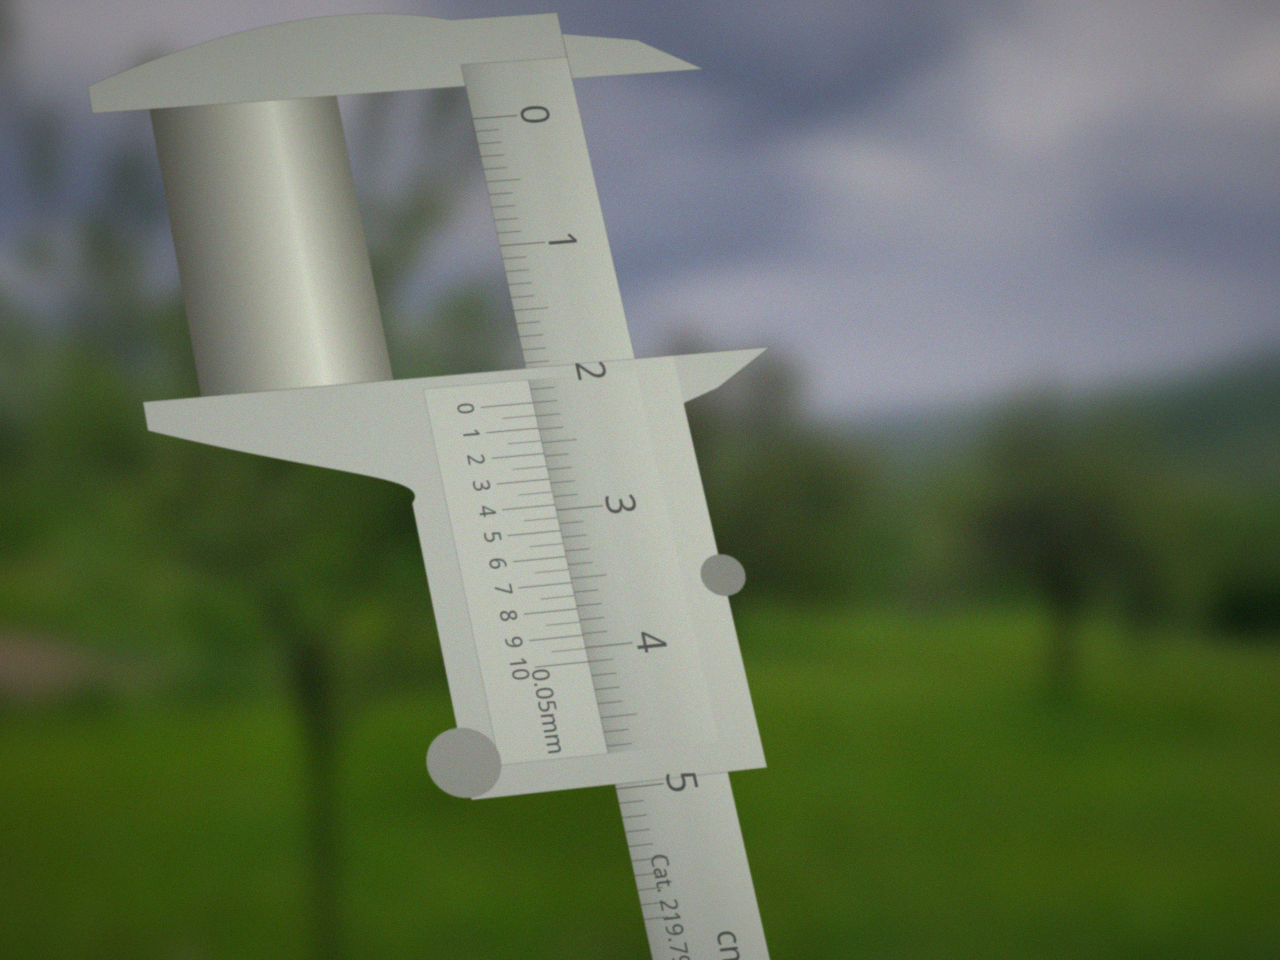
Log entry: **22.0** mm
